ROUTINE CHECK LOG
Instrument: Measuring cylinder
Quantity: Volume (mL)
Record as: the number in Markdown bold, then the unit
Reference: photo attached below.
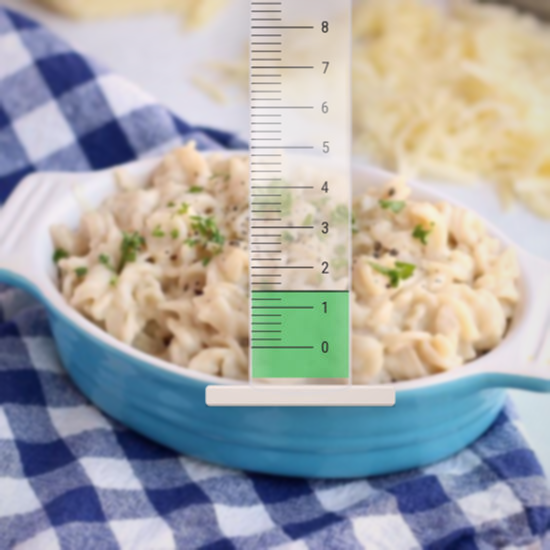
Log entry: **1.4** mL
